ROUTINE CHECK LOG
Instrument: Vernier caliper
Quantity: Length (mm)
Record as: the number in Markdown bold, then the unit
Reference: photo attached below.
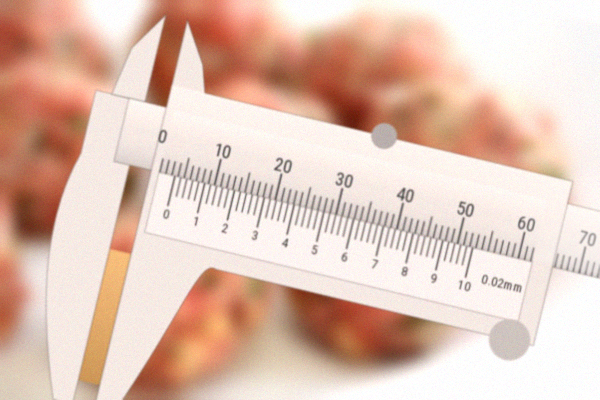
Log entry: **3.5** mm
